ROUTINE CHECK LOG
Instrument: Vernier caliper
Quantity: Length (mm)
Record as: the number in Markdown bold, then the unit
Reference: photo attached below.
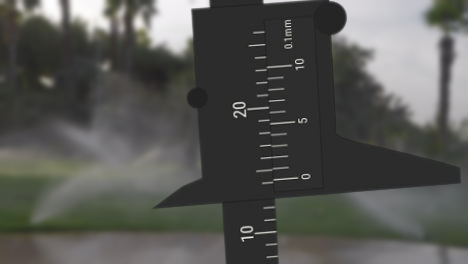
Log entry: **14.2** mm
